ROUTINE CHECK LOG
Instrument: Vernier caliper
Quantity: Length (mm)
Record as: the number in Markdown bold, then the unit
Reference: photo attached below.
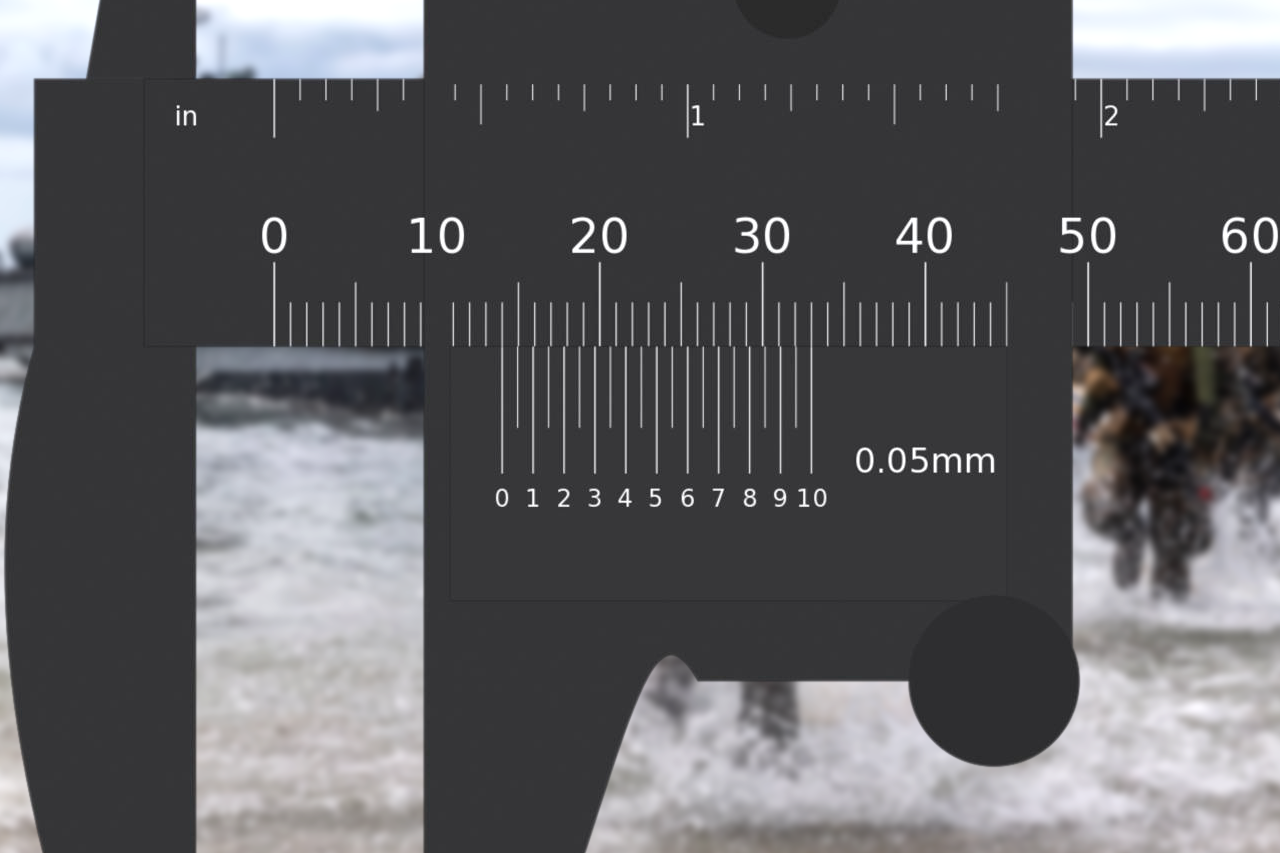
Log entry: **14.0** mm
